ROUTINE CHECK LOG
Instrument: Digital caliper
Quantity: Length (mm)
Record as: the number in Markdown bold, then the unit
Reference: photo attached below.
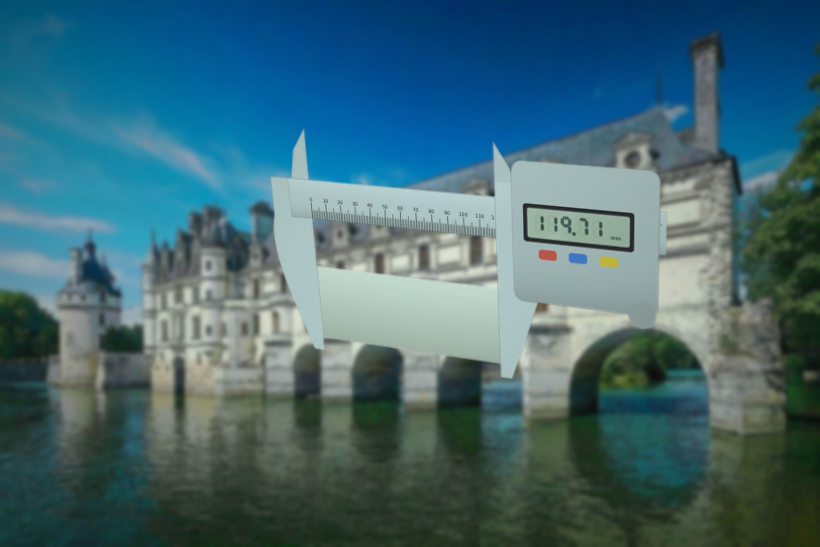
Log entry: **119.71** mm
